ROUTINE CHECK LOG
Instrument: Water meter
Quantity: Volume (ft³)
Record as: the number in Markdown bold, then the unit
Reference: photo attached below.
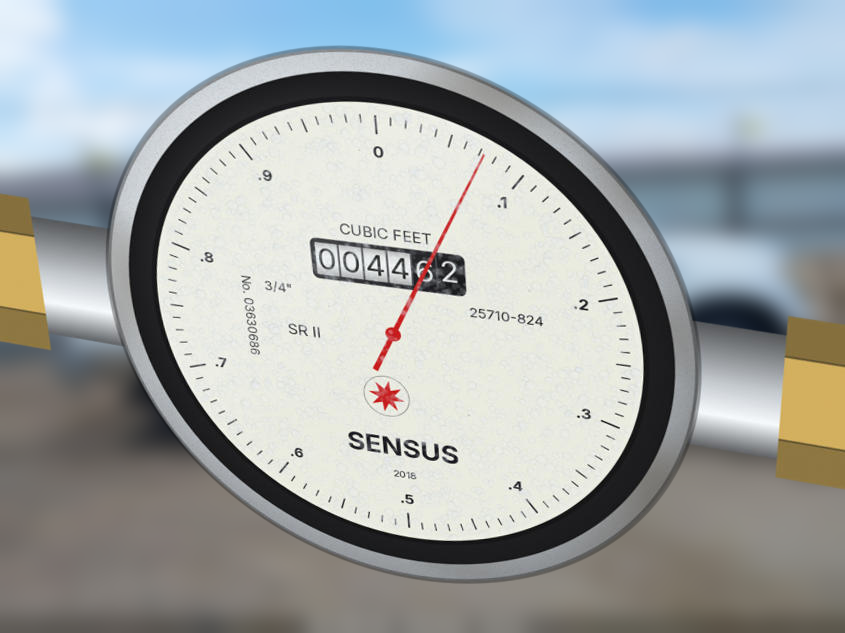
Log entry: **4462.07** ft³
